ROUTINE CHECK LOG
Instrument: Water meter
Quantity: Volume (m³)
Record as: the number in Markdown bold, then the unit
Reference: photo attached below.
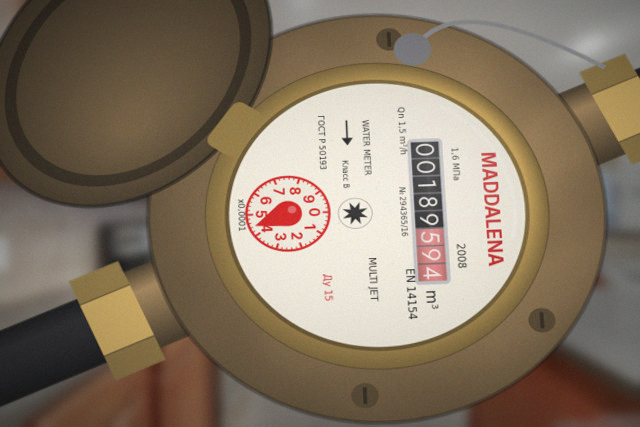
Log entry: **189.5944** m³
